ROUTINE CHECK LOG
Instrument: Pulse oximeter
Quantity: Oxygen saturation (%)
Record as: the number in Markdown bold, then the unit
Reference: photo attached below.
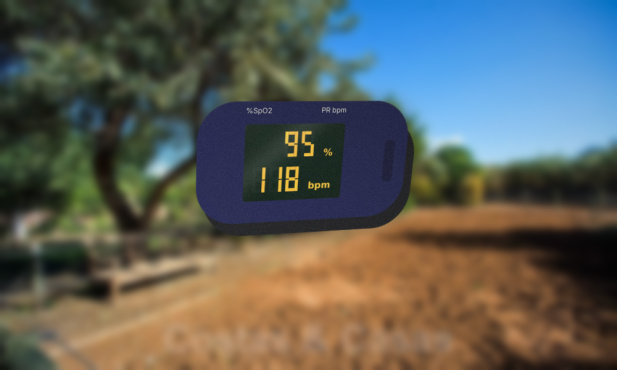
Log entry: **95** %
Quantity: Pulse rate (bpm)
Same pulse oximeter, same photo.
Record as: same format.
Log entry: **118** bpm
